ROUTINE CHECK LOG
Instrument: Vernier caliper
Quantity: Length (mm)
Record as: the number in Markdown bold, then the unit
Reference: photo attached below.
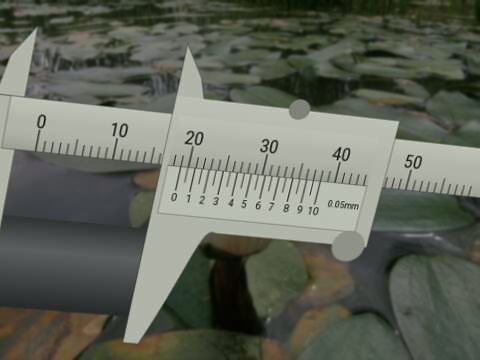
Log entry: **19.0** mm
